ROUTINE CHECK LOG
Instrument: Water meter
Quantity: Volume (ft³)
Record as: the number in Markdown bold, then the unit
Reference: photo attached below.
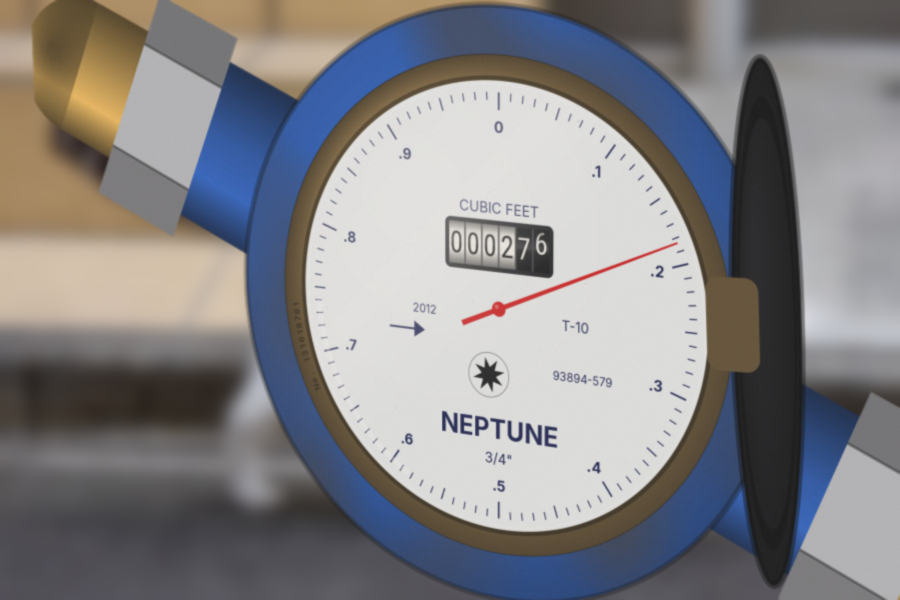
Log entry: **276.18** ft³
